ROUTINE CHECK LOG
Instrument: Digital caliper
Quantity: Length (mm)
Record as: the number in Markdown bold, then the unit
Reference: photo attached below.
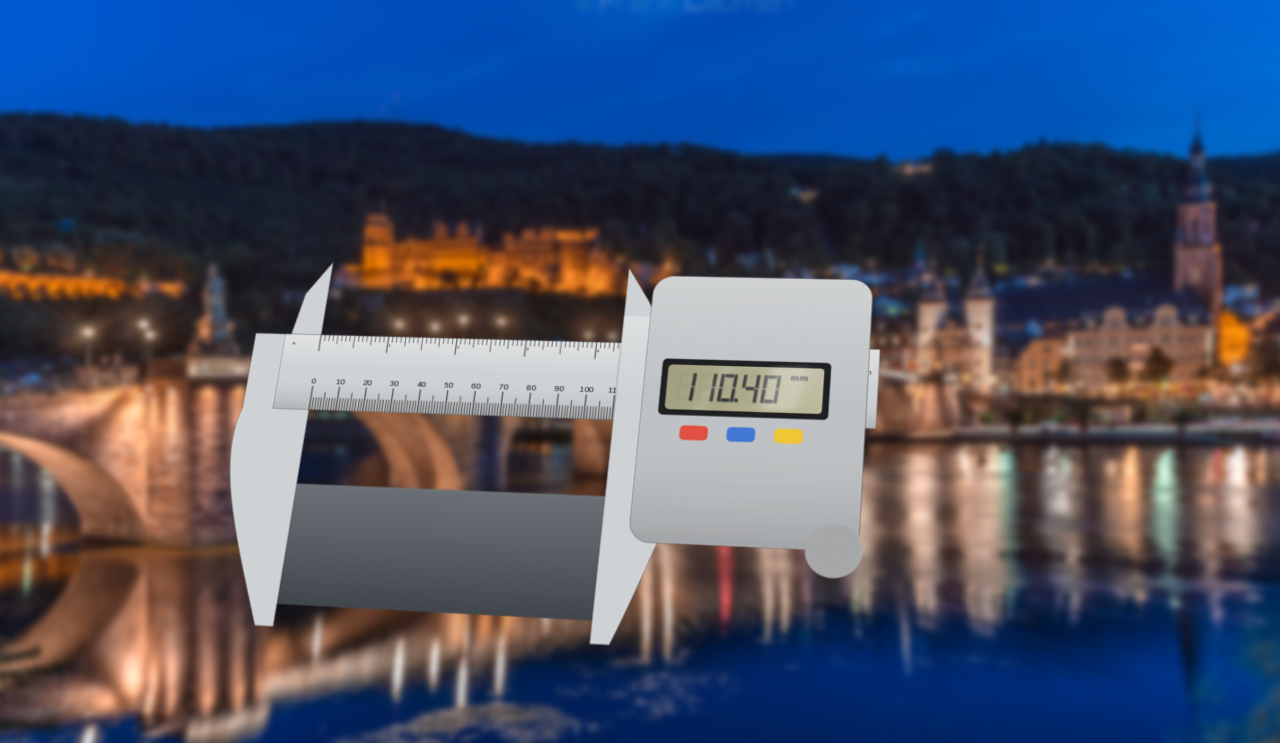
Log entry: **110.40** mm
